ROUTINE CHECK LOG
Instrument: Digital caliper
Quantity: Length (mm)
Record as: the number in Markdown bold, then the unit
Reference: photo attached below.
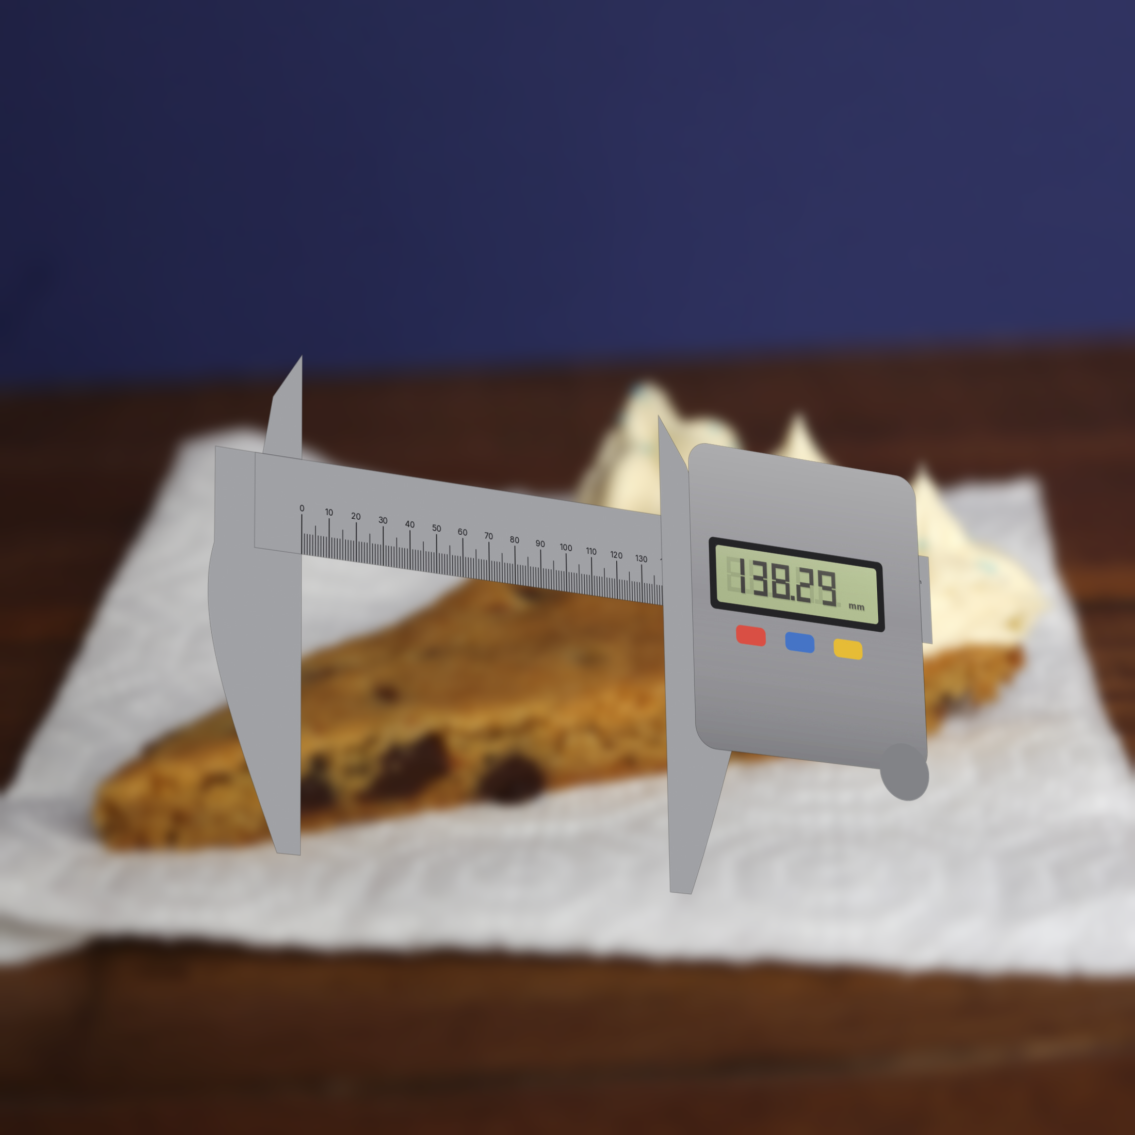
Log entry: **138.29** mm
